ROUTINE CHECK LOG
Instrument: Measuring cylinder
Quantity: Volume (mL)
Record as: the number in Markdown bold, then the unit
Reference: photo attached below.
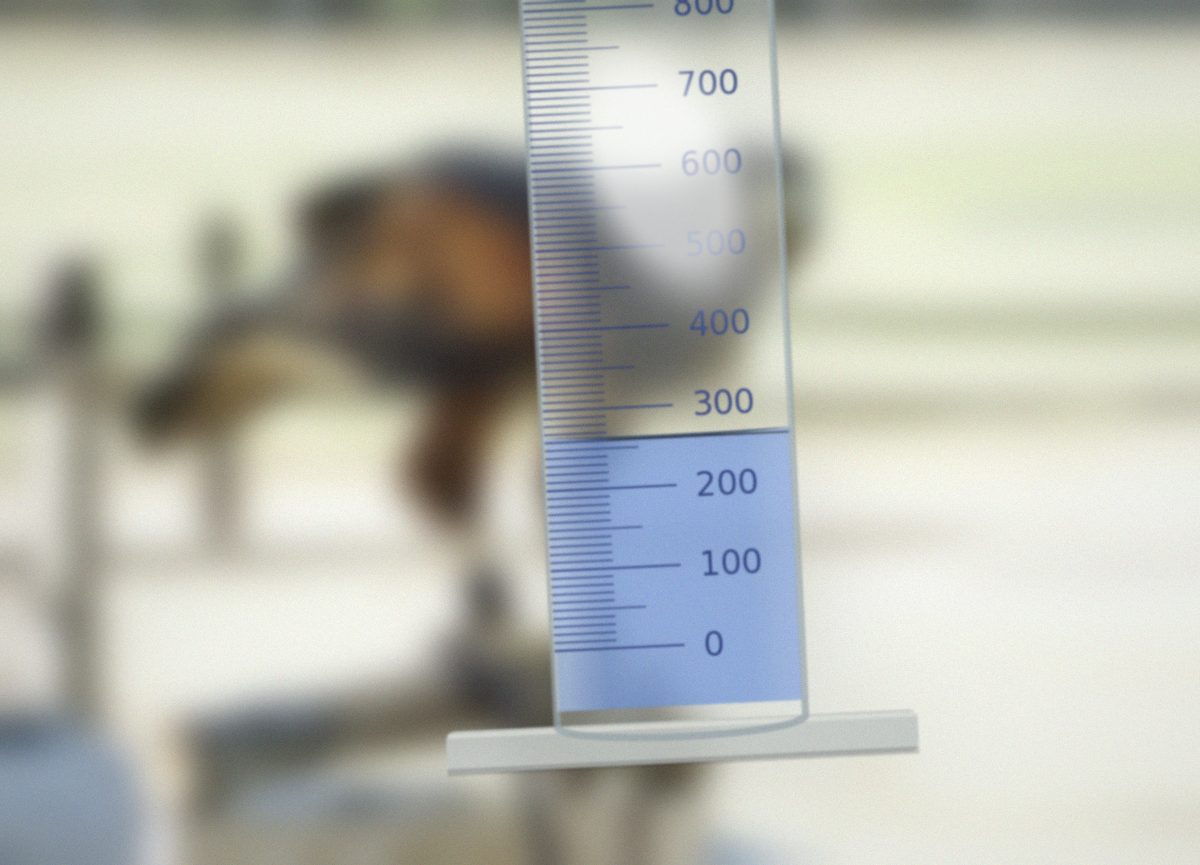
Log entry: **260** mL
